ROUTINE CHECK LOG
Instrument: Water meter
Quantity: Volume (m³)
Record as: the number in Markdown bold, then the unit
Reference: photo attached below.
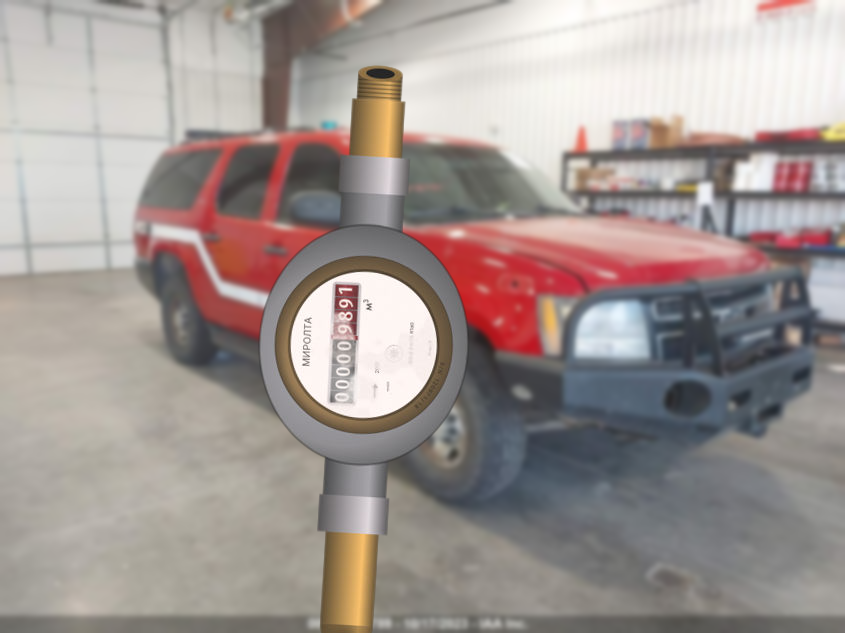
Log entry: **0.9891** m³
